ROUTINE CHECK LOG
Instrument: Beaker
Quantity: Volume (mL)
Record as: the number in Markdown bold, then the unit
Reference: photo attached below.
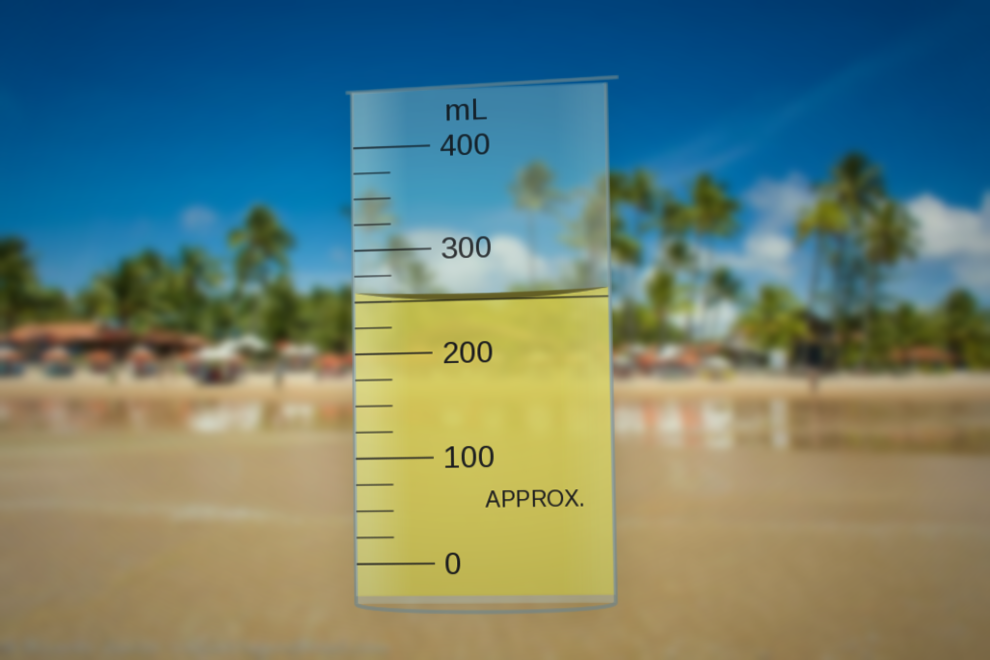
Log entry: **250** mL
